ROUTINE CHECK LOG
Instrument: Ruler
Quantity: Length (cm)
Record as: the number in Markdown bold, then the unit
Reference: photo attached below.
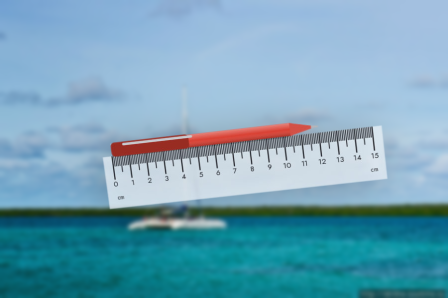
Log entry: **12** cm
